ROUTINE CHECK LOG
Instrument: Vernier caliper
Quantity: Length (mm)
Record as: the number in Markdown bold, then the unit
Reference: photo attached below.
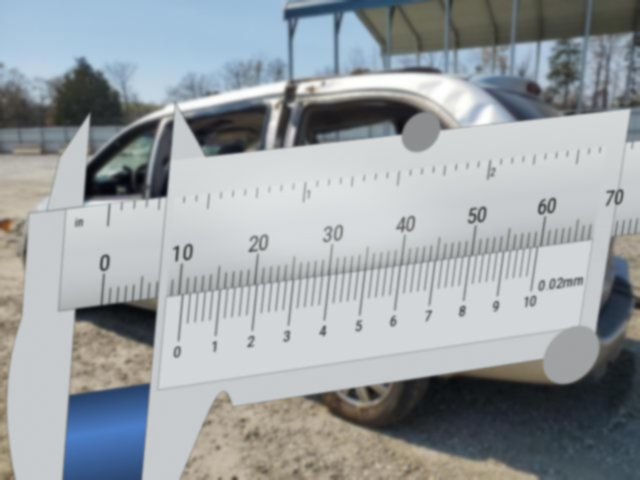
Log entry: **10.5** mm
